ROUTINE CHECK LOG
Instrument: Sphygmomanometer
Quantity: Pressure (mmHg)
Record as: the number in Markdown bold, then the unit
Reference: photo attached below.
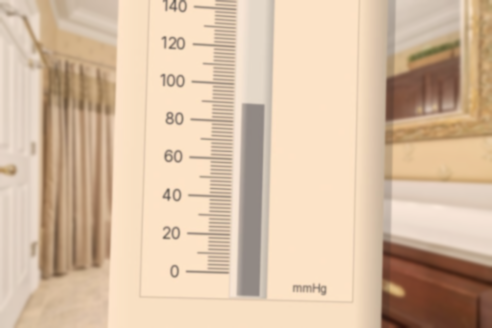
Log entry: **90** mmHg
